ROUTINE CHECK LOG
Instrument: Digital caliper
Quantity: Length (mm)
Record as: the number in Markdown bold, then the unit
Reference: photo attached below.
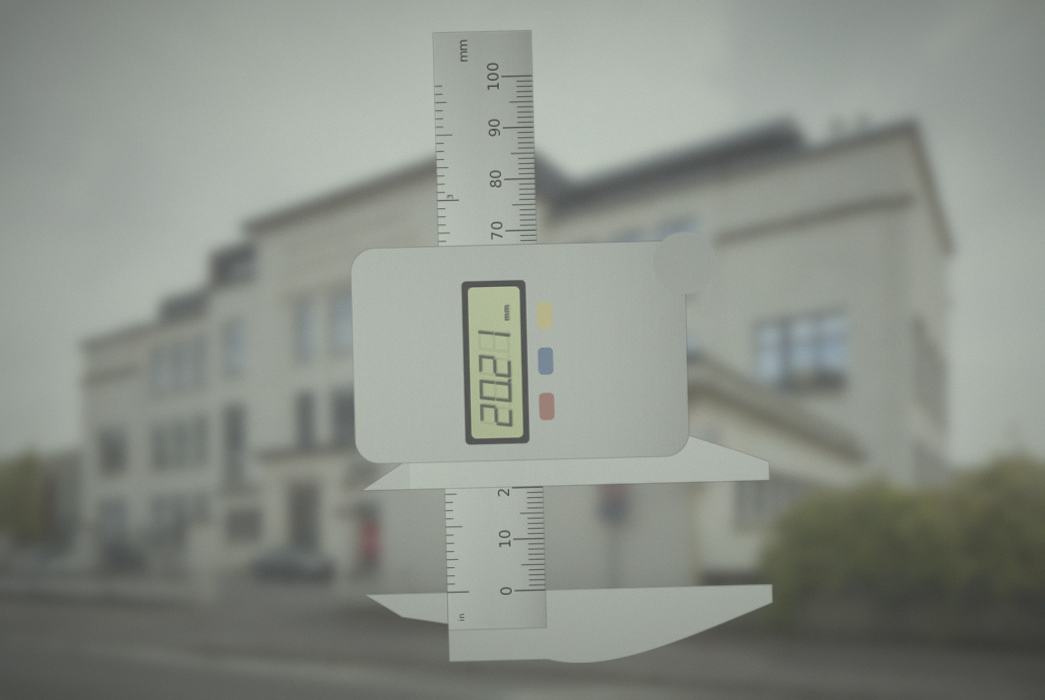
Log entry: **20.21** mm
